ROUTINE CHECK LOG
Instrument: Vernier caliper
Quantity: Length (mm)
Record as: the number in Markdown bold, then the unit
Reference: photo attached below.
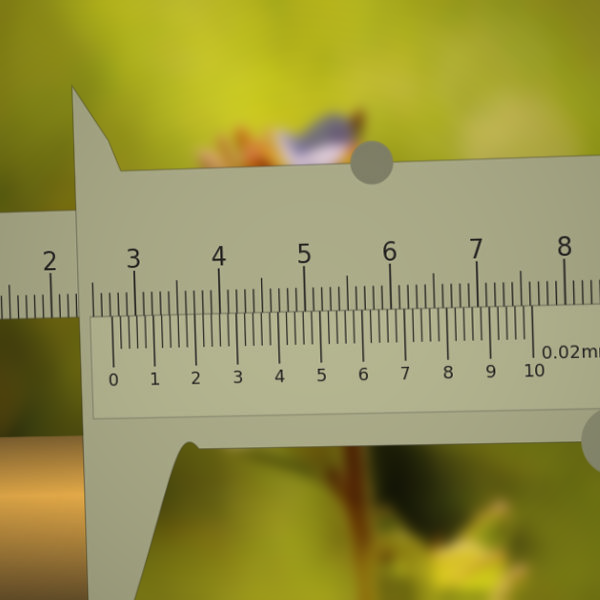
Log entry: **27.2** mm
